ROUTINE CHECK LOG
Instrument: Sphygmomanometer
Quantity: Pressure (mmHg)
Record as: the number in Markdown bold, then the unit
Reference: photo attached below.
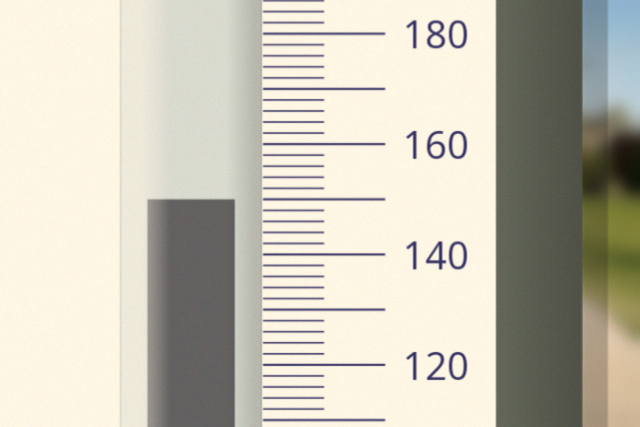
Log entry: **150** mmHg
